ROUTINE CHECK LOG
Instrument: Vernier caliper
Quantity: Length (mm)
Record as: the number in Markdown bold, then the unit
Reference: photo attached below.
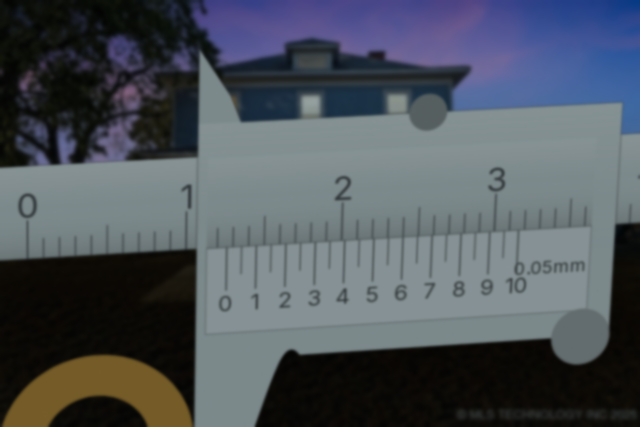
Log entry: **12.6** mm
